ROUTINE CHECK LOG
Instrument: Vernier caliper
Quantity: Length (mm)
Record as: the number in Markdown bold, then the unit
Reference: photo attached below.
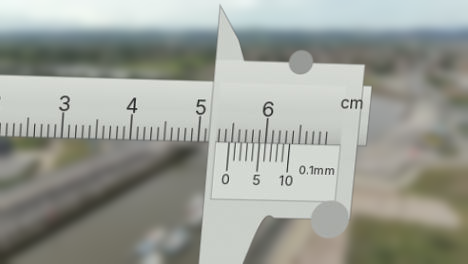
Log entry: **54.6** mm
